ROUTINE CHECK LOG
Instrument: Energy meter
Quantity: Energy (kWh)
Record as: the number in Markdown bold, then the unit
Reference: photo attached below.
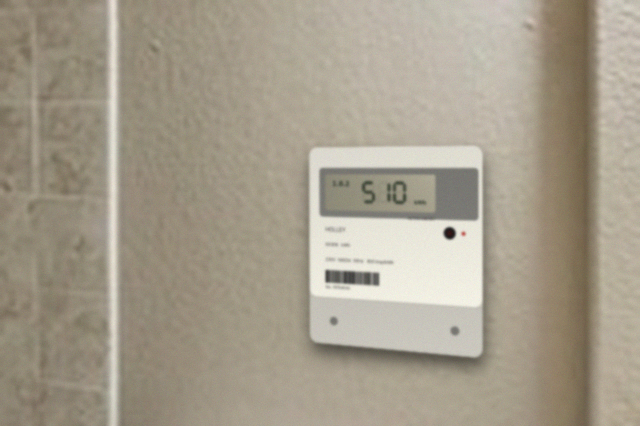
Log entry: **510** kWh
